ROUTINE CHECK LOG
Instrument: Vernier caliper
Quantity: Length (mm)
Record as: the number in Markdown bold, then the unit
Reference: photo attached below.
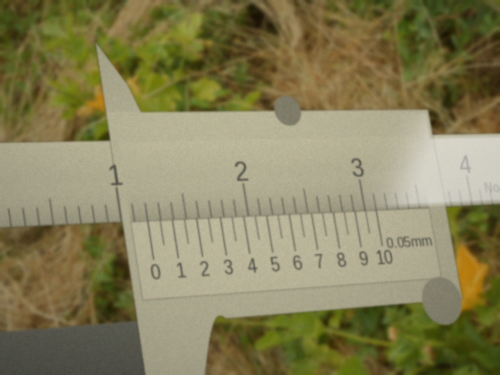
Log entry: **12.0** mm
